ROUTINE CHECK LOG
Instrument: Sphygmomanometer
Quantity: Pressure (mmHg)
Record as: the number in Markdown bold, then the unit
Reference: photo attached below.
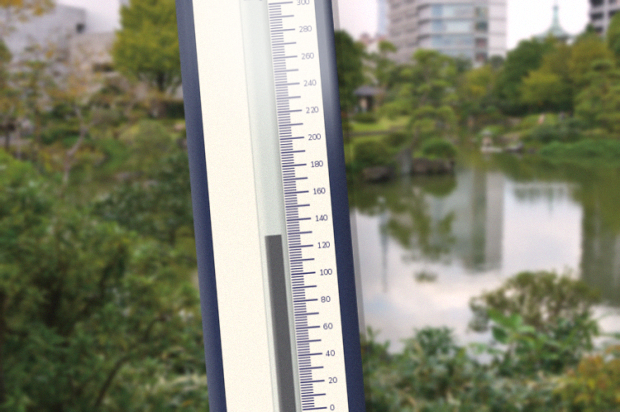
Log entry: **130** mmHg
